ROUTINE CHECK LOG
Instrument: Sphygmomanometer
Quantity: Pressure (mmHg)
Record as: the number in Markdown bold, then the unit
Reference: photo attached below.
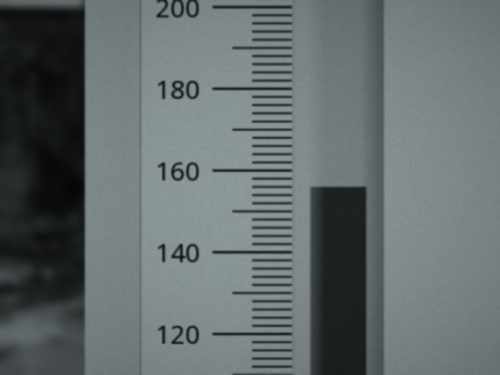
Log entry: **156** mmHg
